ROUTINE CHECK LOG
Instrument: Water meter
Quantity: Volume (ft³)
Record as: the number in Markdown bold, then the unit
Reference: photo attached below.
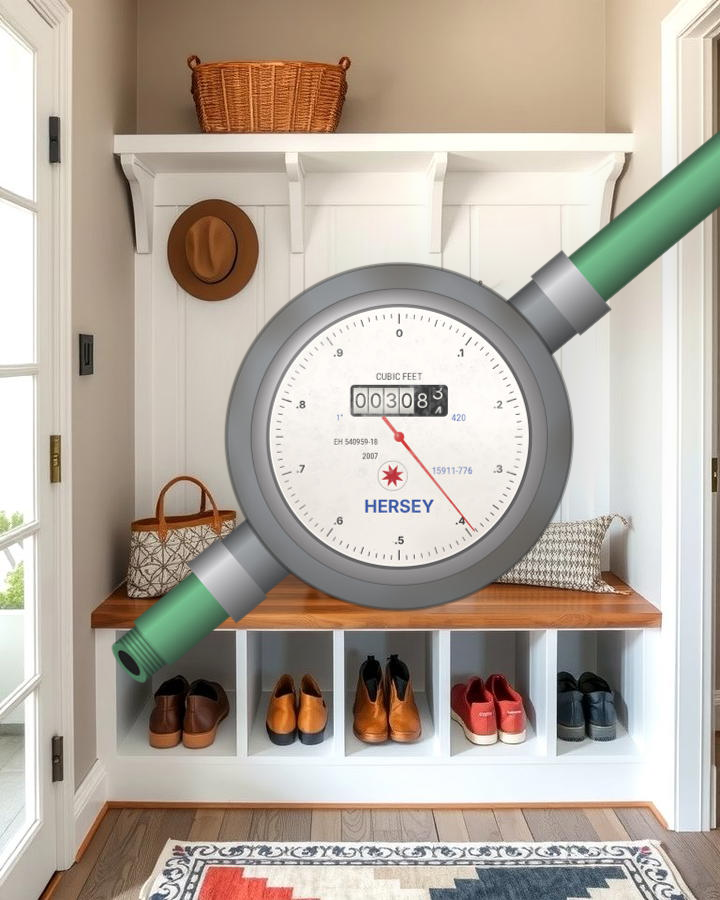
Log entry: **3083.39** ft³
